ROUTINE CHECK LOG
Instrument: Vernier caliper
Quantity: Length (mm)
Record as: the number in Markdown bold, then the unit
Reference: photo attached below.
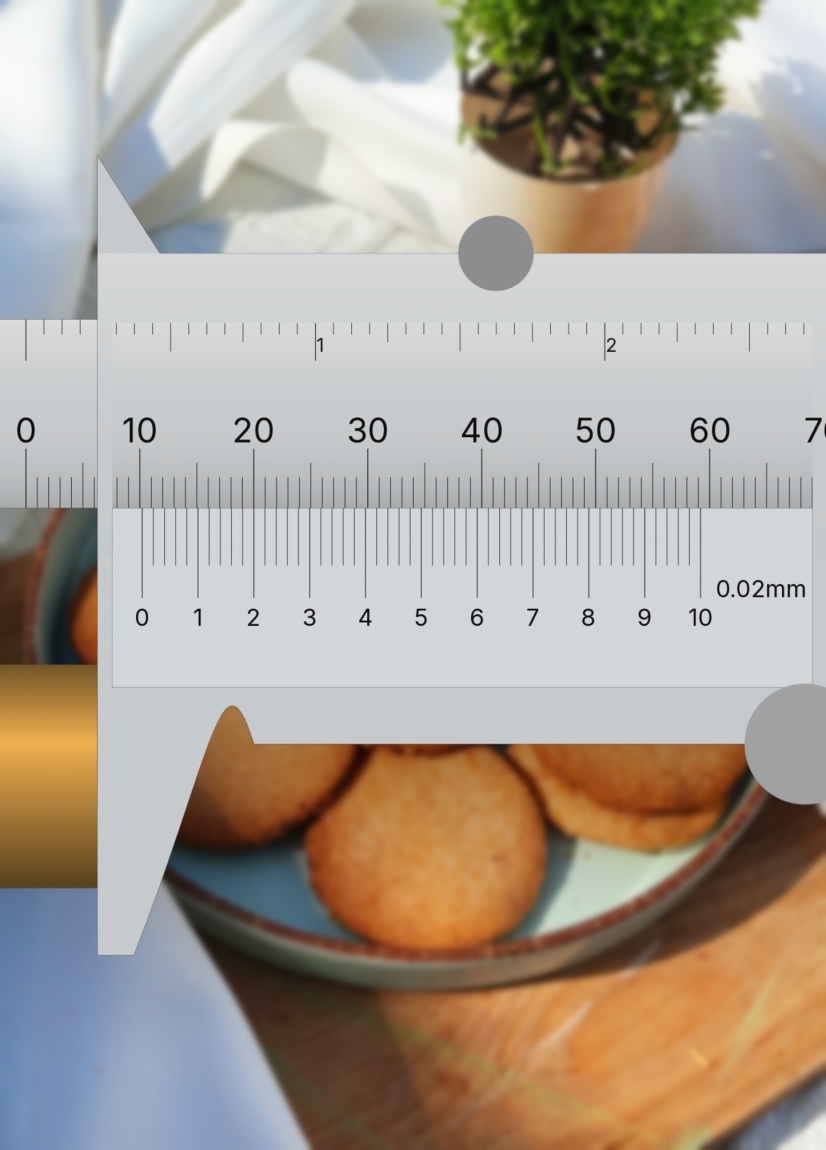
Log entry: **10.2** mm
